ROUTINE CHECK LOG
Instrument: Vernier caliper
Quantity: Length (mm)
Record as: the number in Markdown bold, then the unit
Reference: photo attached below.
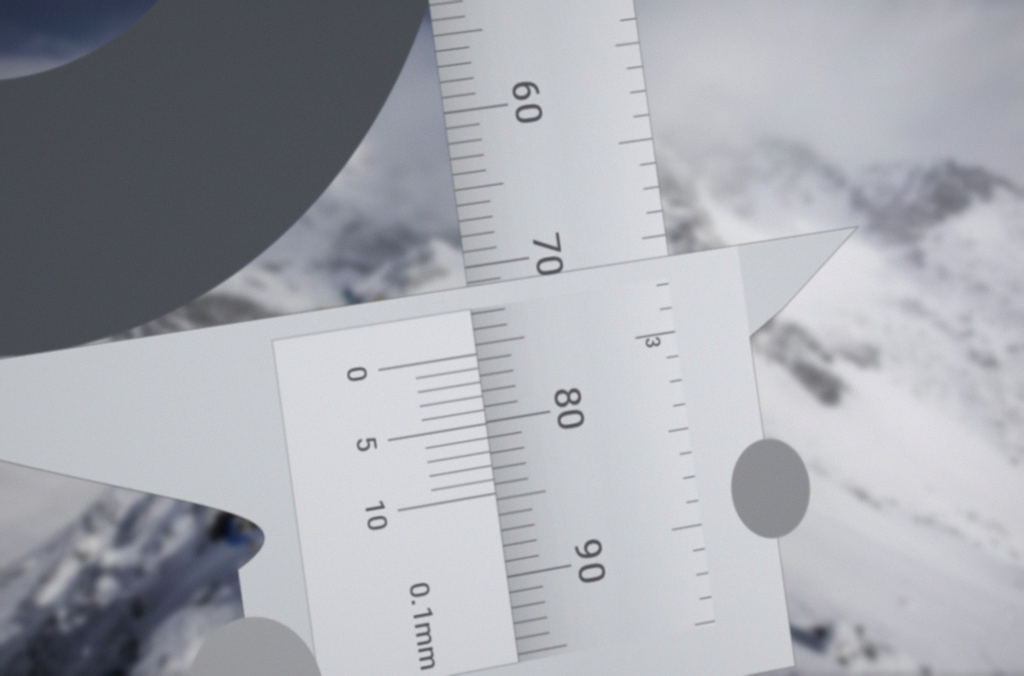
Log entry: **75.6** mm
